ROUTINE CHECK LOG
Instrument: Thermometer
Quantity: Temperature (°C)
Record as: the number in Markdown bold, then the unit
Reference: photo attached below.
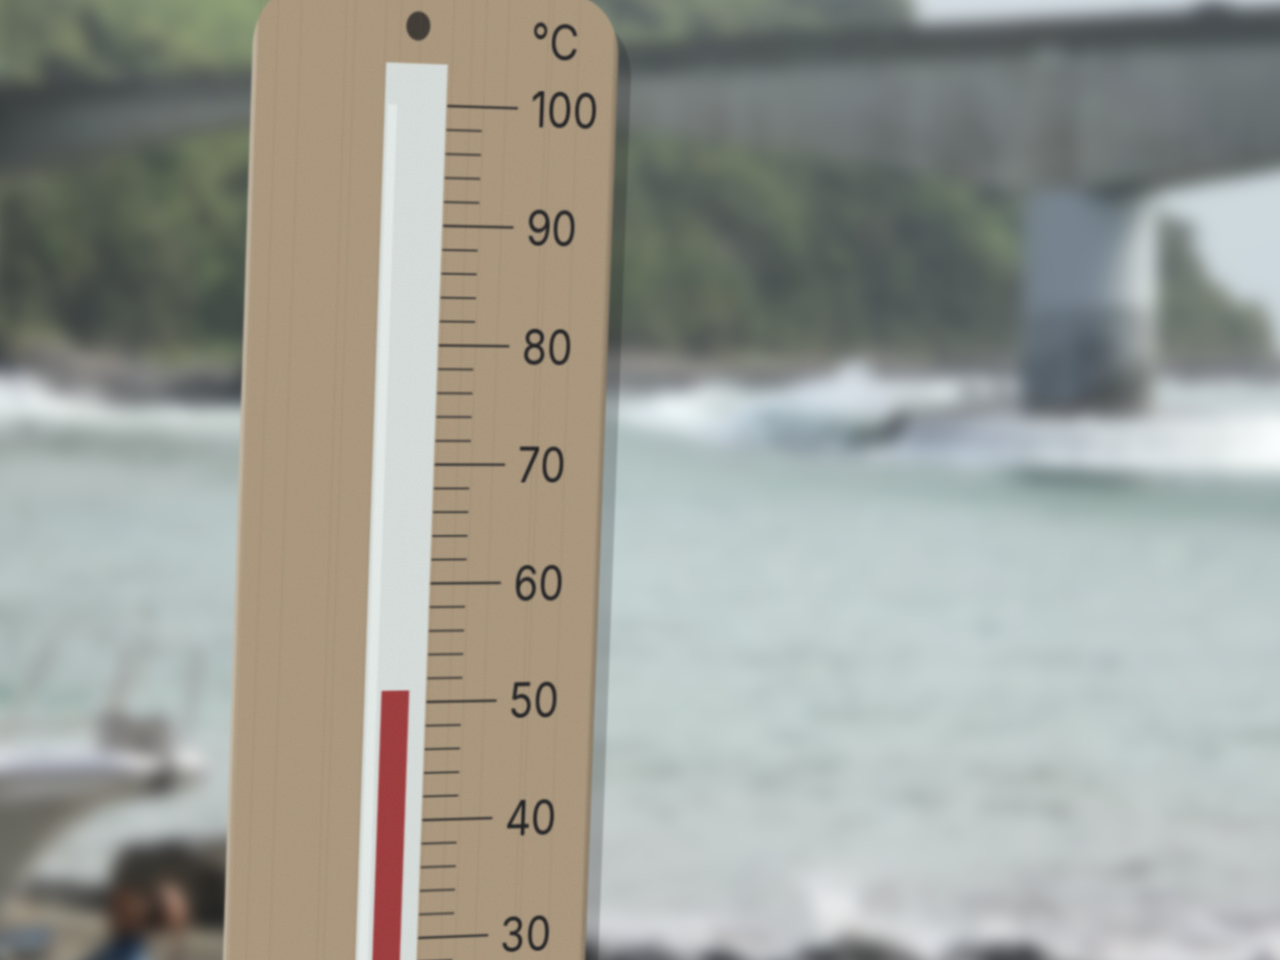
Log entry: **51** °C
